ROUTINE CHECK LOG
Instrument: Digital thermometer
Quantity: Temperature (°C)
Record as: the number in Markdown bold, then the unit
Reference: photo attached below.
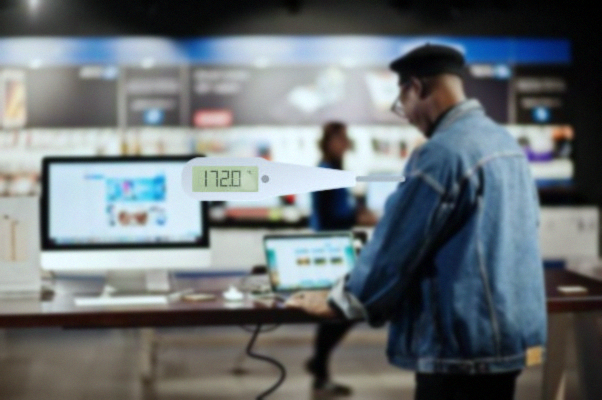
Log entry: **172.0** °C
